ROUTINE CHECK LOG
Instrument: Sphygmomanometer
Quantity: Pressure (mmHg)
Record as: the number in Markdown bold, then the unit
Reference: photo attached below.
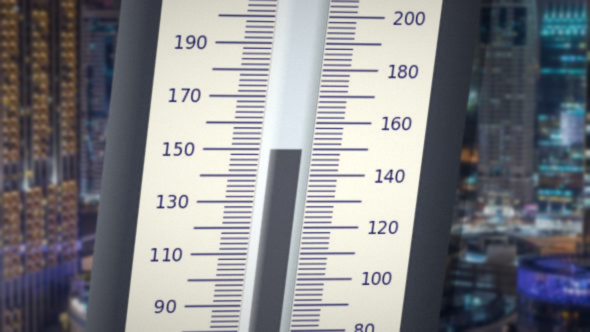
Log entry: **150** mmHg
